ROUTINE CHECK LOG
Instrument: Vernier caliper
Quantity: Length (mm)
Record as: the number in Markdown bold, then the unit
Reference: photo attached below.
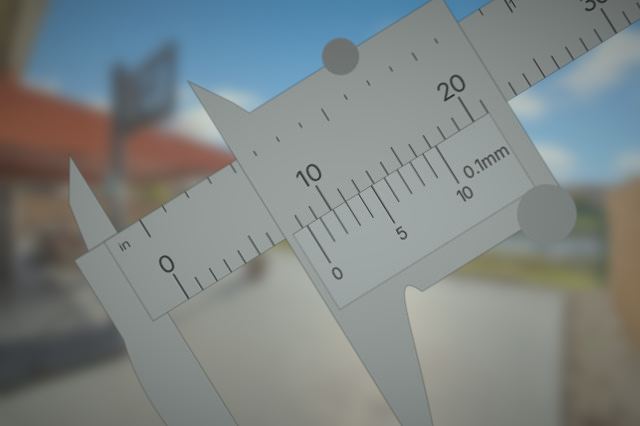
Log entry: **8.3** mm
